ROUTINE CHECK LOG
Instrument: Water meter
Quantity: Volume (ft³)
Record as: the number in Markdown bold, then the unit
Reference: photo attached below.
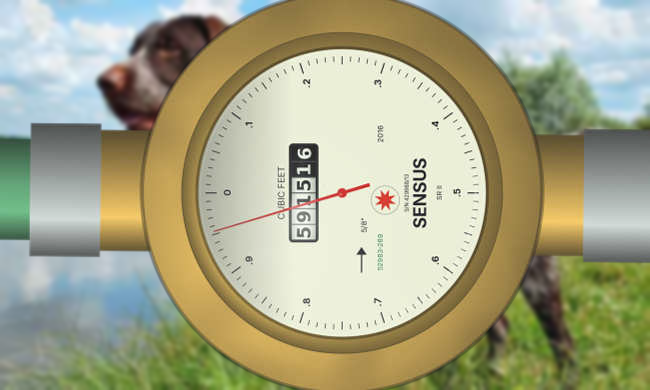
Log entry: **591515.95** ft³
